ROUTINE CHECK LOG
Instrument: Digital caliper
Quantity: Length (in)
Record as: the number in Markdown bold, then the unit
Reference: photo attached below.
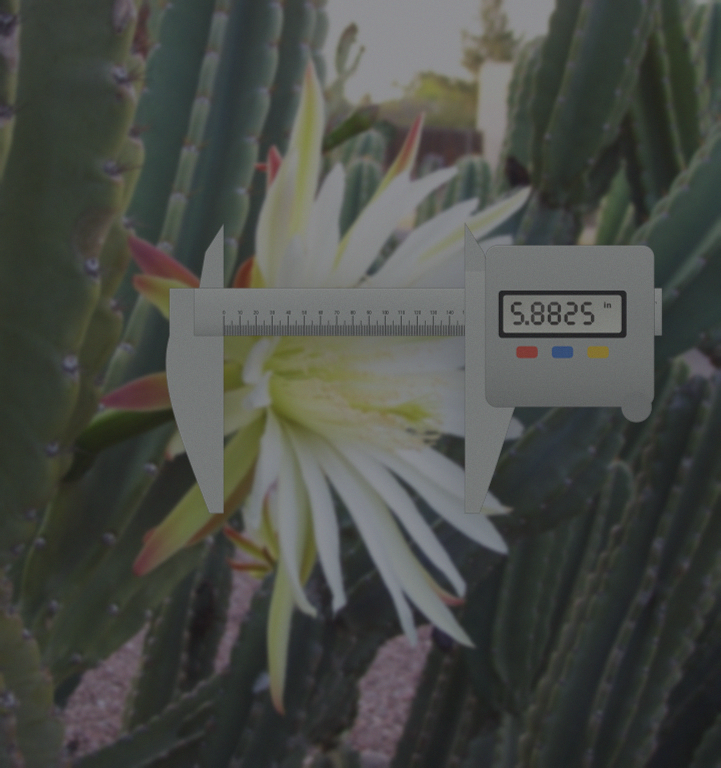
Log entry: **5.8825** in
